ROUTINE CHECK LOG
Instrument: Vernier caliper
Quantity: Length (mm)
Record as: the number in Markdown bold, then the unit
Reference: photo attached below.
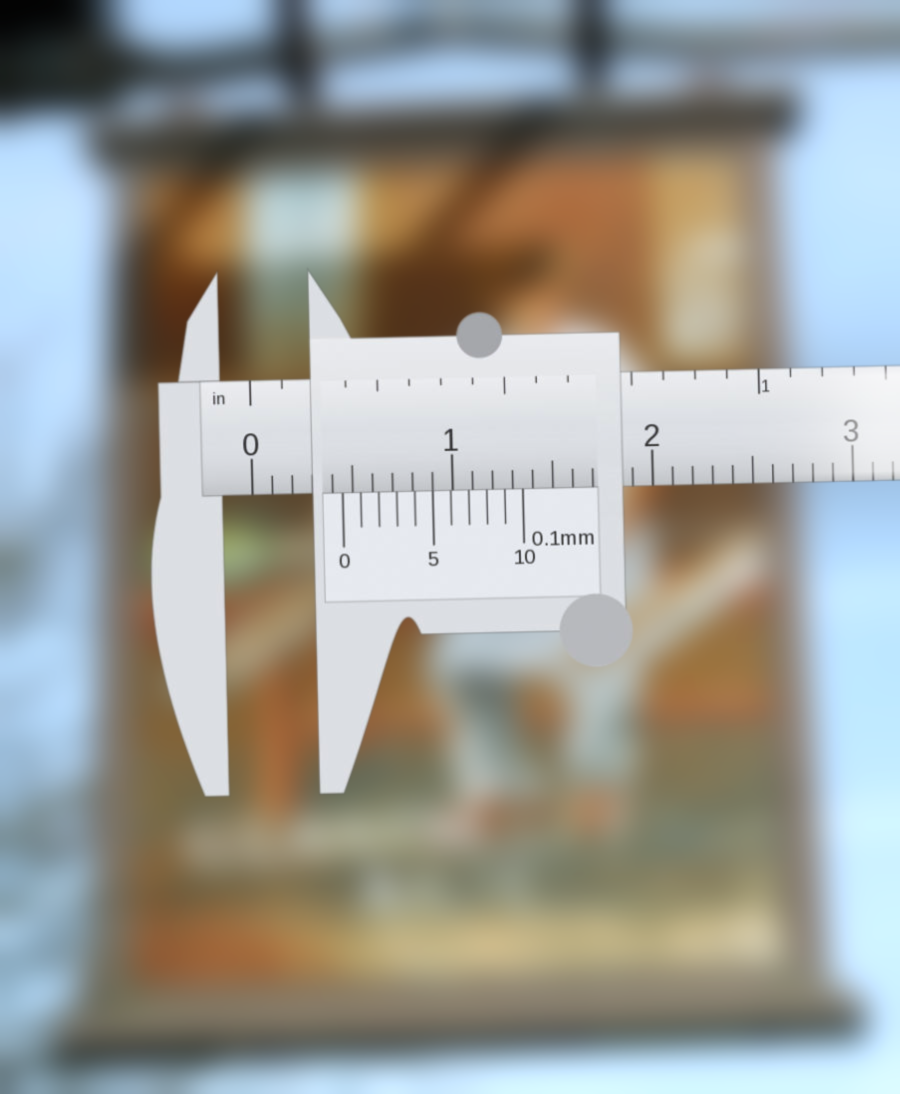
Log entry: **4.5** mm
